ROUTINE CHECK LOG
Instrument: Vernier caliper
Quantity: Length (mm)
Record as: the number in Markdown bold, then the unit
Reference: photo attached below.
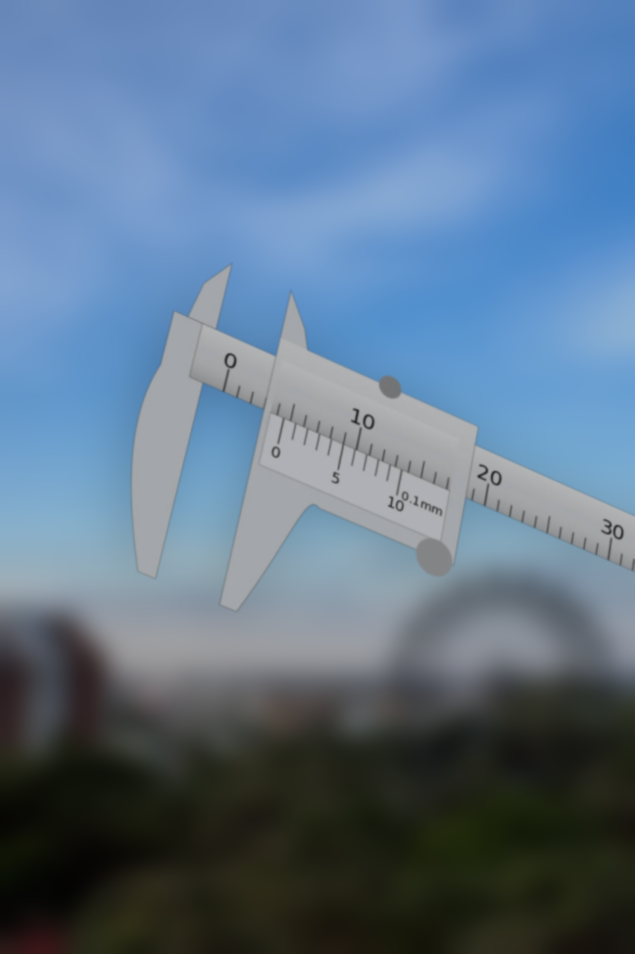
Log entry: **4.5** mm
